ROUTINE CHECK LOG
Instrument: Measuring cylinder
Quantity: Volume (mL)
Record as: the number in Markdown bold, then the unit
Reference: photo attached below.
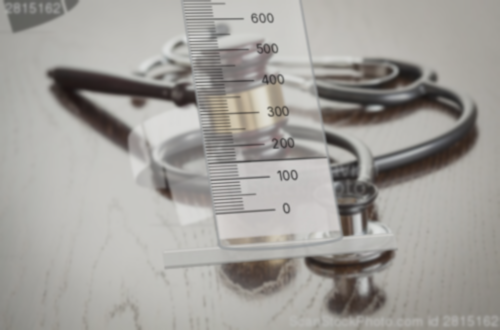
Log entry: **150** mL
